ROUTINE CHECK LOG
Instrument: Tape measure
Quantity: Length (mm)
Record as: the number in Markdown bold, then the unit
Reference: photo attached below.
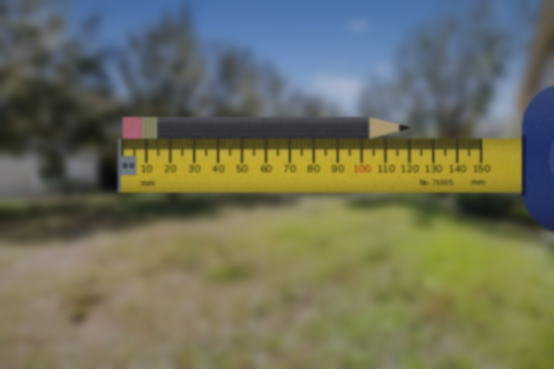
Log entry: **120** mm
